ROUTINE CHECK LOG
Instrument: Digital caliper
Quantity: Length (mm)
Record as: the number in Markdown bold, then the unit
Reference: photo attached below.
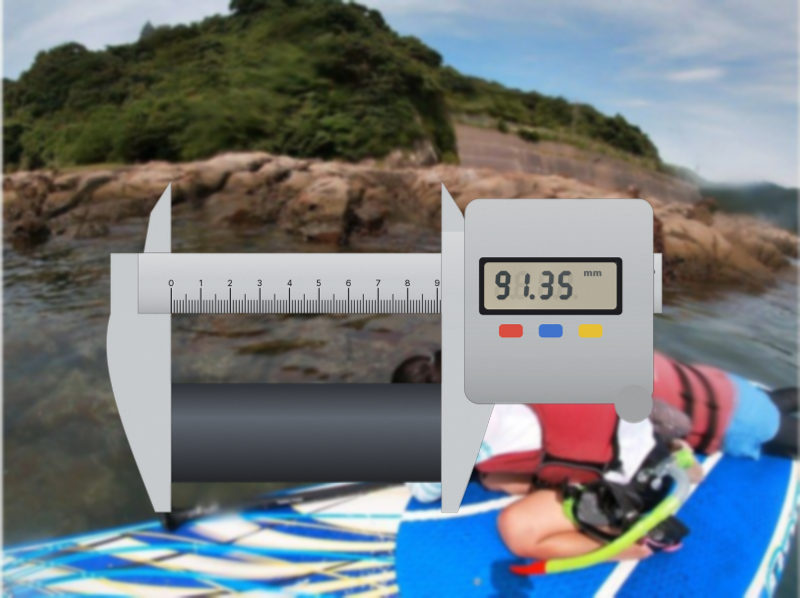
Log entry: **91.35** mm
